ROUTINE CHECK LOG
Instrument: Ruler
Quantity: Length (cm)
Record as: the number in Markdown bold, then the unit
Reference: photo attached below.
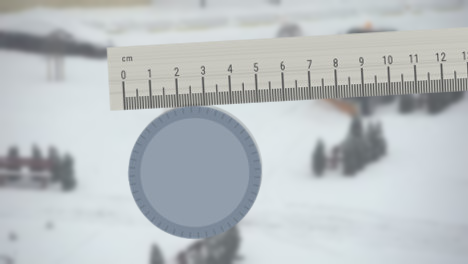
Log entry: **5** cm
